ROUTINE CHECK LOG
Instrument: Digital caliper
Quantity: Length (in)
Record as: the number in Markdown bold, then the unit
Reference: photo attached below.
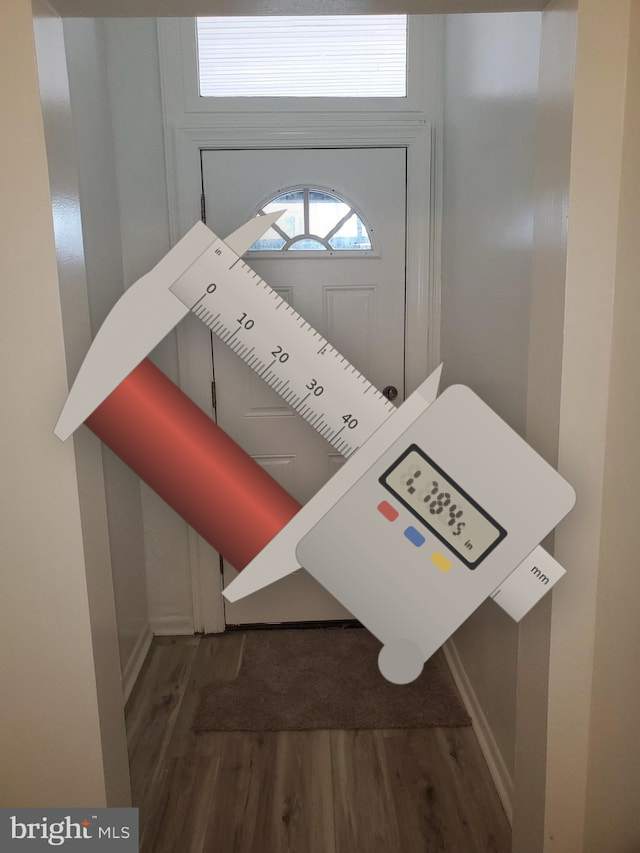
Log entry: **1.7845** in
